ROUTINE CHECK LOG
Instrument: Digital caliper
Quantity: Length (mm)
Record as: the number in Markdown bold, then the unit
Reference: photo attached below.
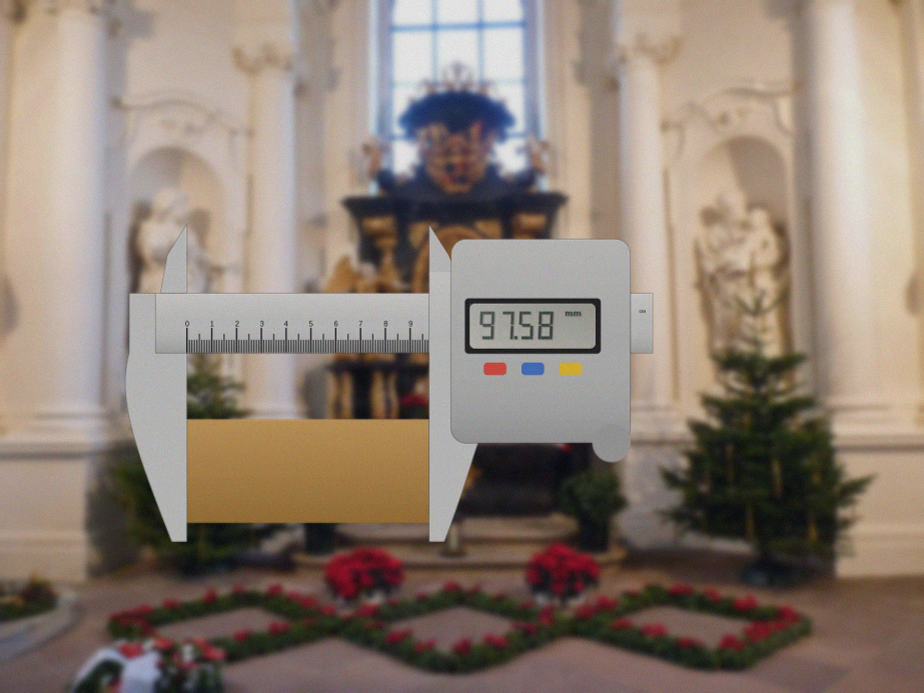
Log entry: **97.58** mm
